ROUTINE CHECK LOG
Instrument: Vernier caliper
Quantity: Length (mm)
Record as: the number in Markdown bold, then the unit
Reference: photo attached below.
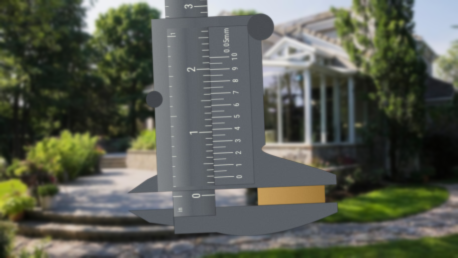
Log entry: **2.8** mm
